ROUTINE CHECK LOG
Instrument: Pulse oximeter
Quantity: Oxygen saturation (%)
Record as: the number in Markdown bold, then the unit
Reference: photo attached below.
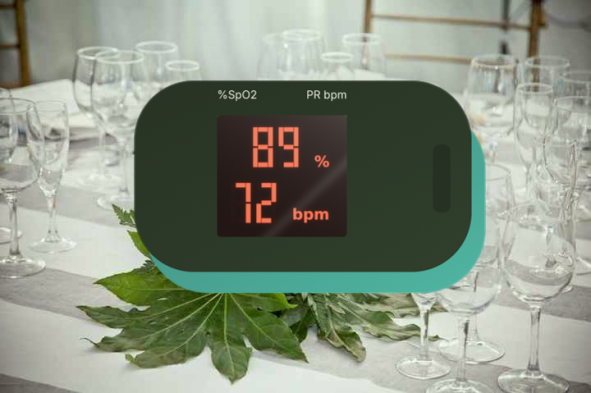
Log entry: **89** %
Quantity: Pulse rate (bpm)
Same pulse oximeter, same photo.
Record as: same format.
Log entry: **72** bpm
